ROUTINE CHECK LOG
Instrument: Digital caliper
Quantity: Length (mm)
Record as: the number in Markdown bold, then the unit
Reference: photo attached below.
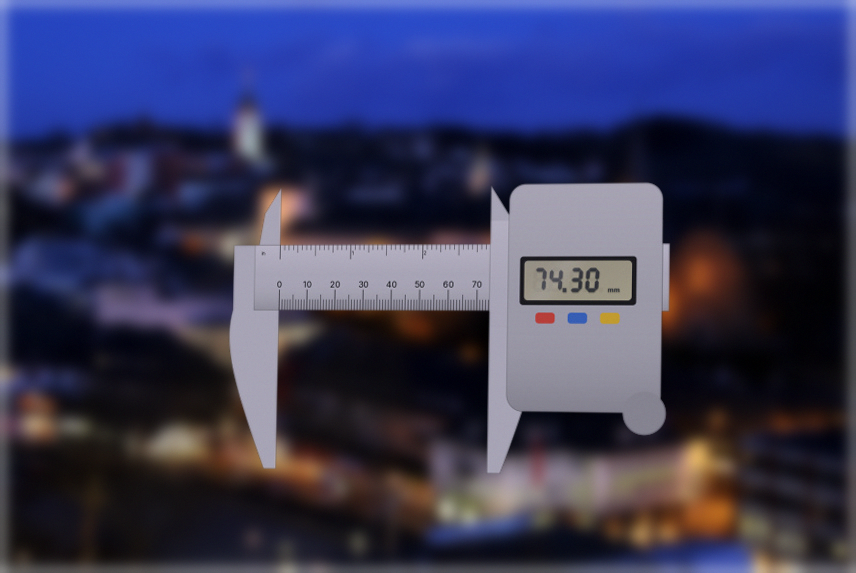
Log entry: **74.30** mm
